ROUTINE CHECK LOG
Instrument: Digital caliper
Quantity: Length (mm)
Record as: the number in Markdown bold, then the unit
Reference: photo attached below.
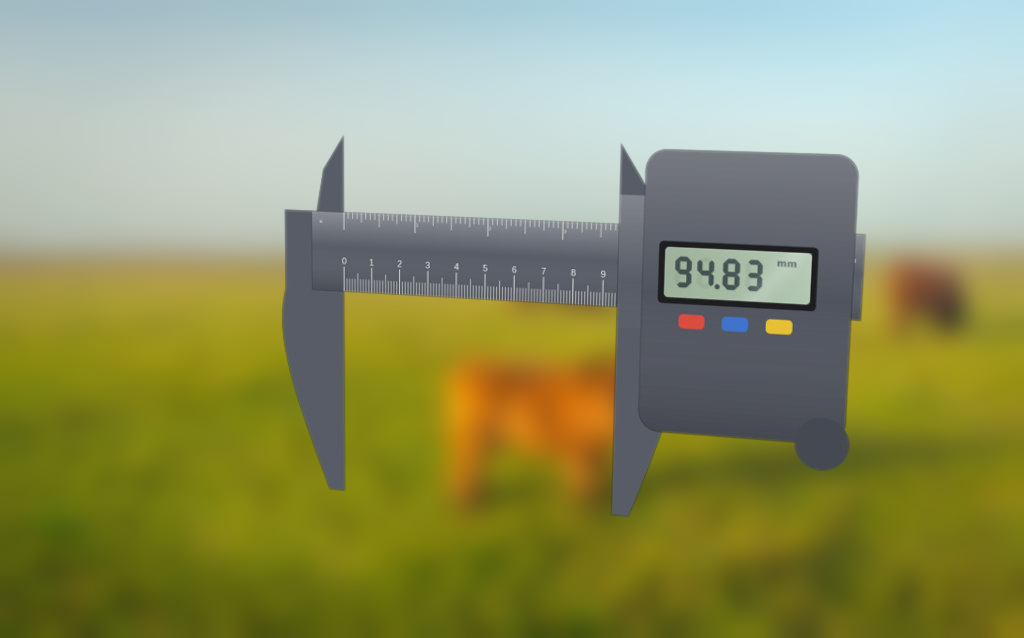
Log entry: **94.83** mm
